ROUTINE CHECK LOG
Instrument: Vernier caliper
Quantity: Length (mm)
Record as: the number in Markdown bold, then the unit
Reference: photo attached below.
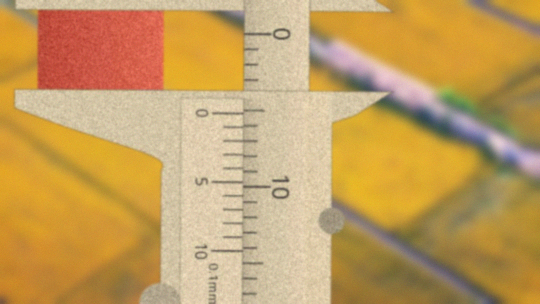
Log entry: **5.2** mm
